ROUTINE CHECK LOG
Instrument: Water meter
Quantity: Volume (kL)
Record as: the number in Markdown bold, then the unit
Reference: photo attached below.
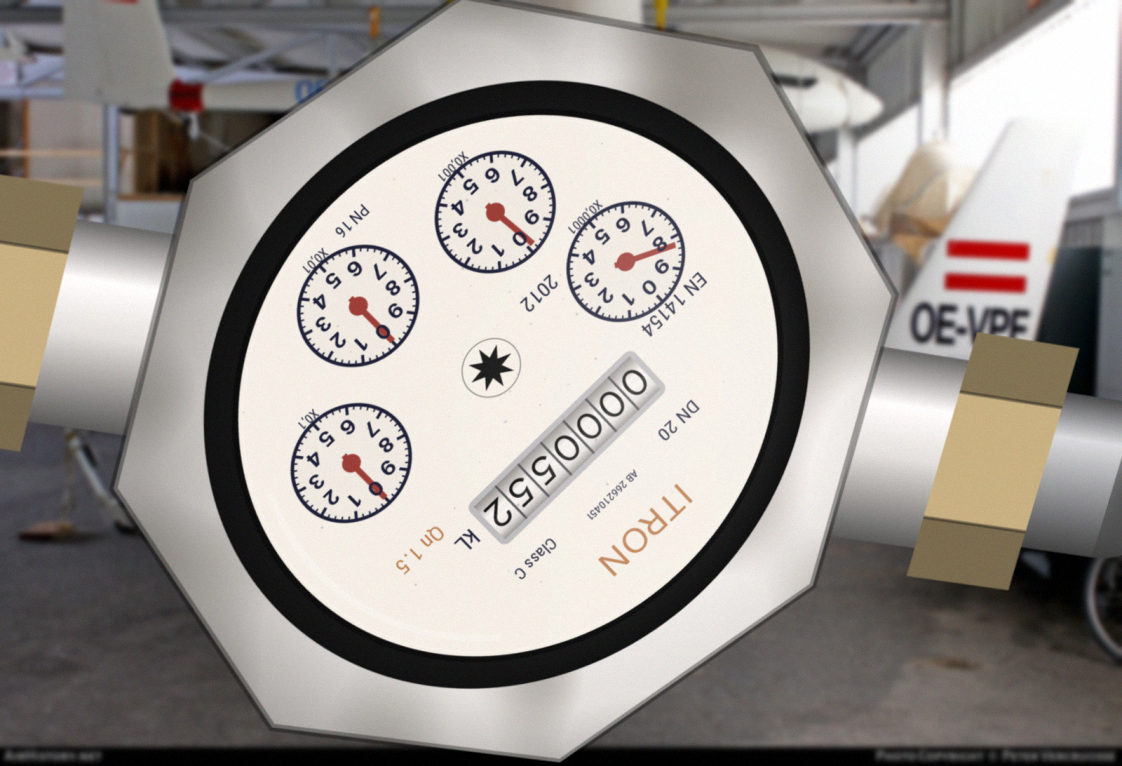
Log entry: **551.9998** kL
